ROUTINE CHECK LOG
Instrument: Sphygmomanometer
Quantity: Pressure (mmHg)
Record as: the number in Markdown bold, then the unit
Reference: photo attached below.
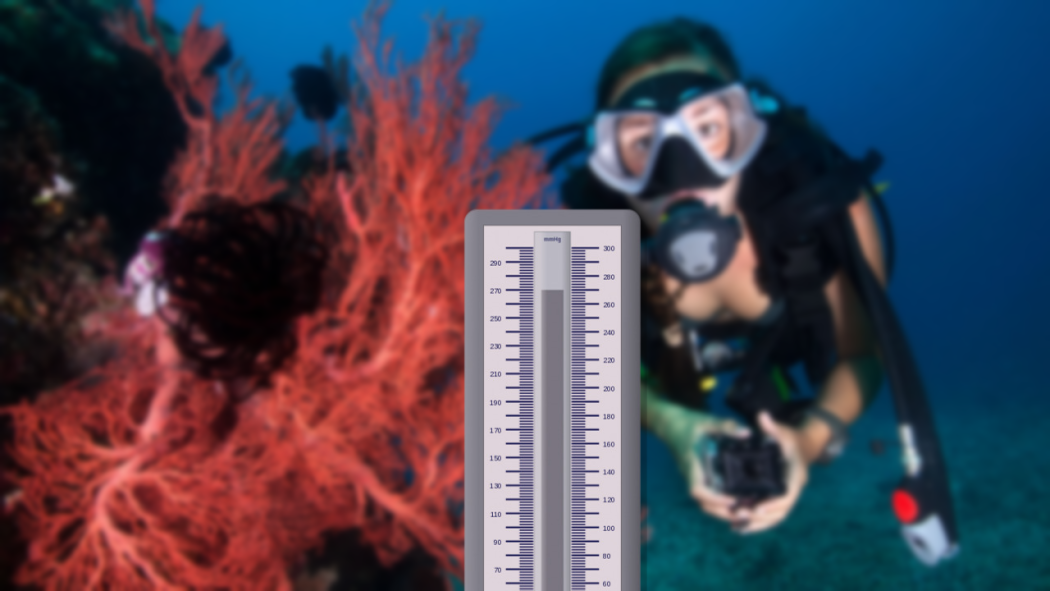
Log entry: **270** mmHg
